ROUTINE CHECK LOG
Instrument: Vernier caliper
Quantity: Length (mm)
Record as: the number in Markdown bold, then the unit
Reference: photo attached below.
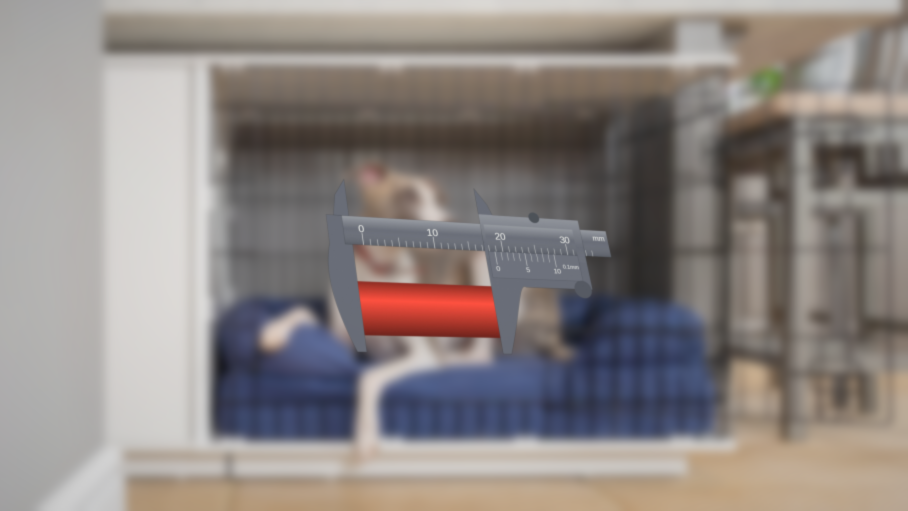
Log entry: **18.8** mm
